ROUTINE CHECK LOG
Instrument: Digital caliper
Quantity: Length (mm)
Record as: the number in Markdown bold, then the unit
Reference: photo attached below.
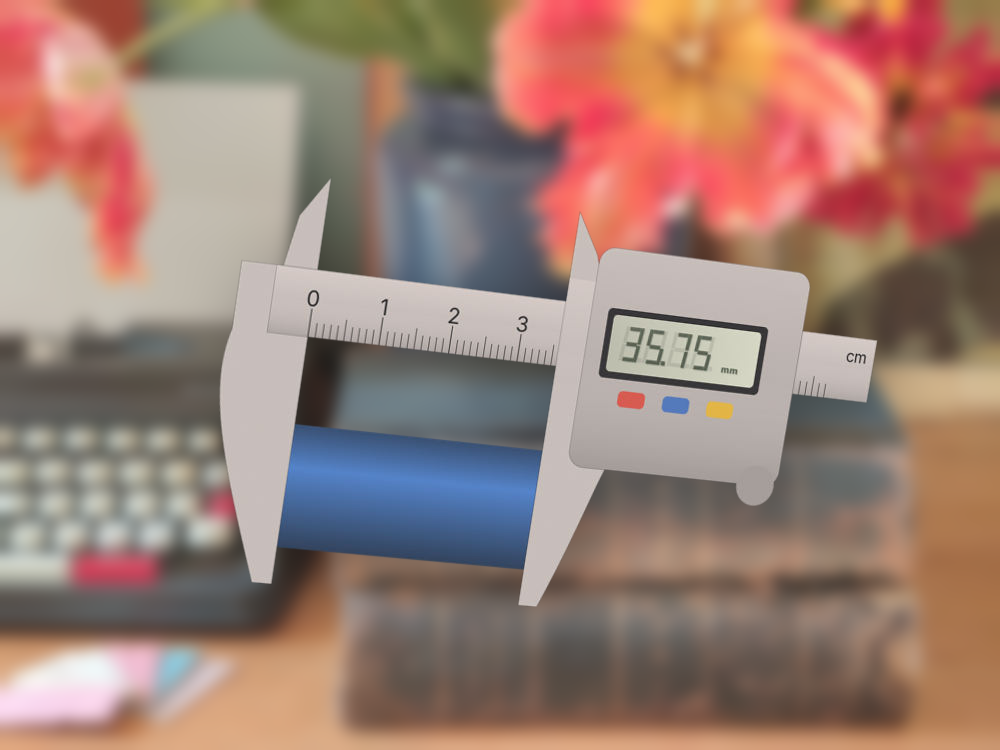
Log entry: **35.75** mm
